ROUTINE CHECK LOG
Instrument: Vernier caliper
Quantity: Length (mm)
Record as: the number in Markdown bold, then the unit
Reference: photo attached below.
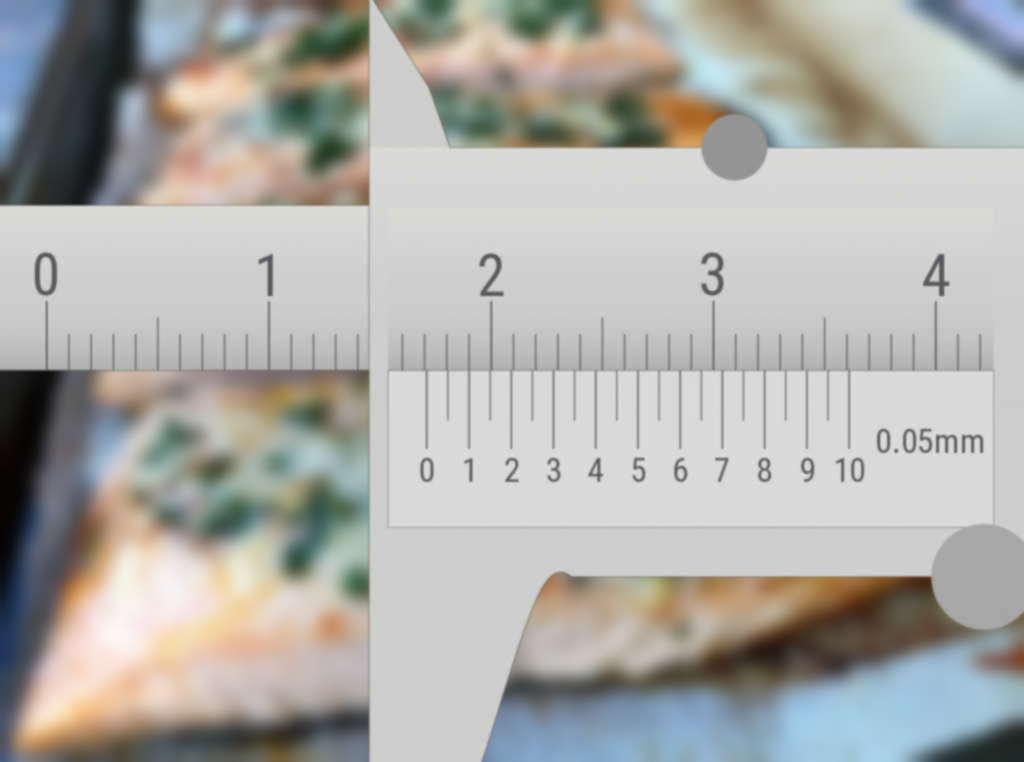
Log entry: **17.1** mm
